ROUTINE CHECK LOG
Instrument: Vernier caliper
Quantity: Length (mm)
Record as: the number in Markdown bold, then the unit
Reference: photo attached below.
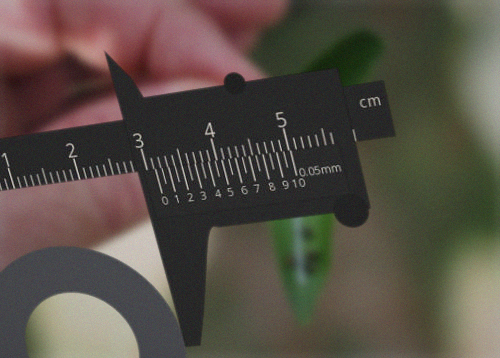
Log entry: **31.2** mm
